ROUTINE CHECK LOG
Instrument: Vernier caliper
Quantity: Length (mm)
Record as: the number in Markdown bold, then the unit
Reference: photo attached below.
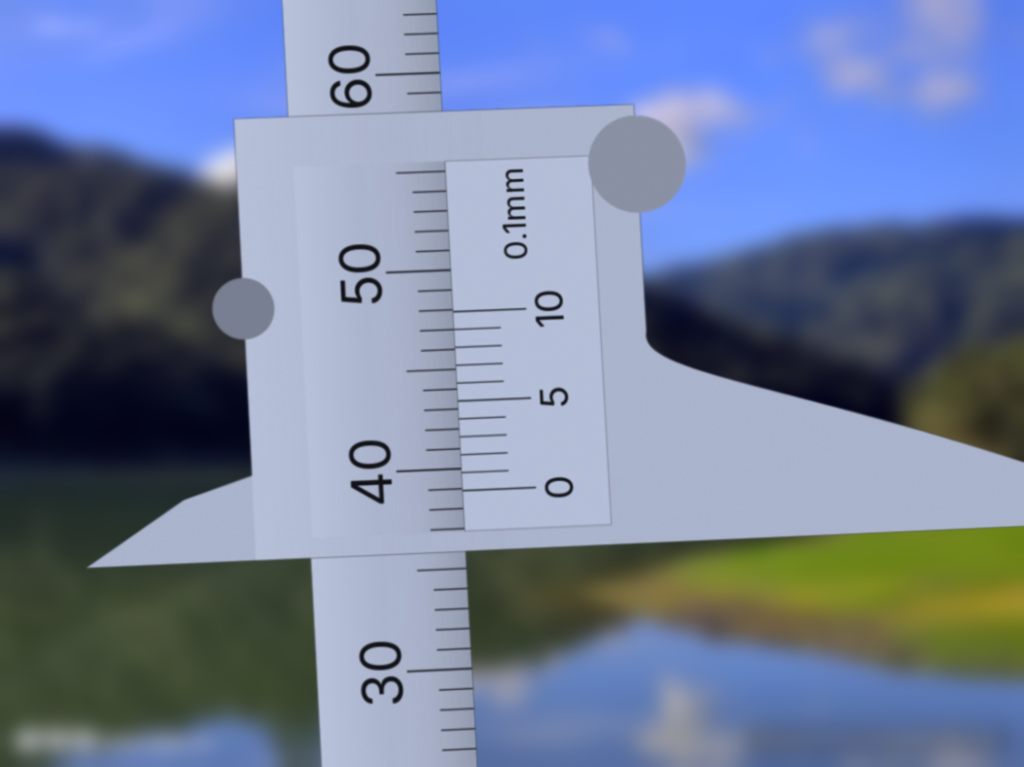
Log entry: **38.9** mm
